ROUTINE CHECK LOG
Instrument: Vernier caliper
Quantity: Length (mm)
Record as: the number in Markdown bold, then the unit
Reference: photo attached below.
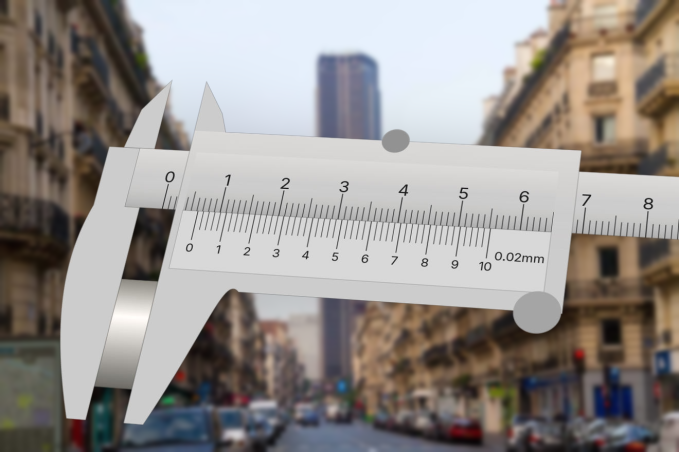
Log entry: **6.2** mm
